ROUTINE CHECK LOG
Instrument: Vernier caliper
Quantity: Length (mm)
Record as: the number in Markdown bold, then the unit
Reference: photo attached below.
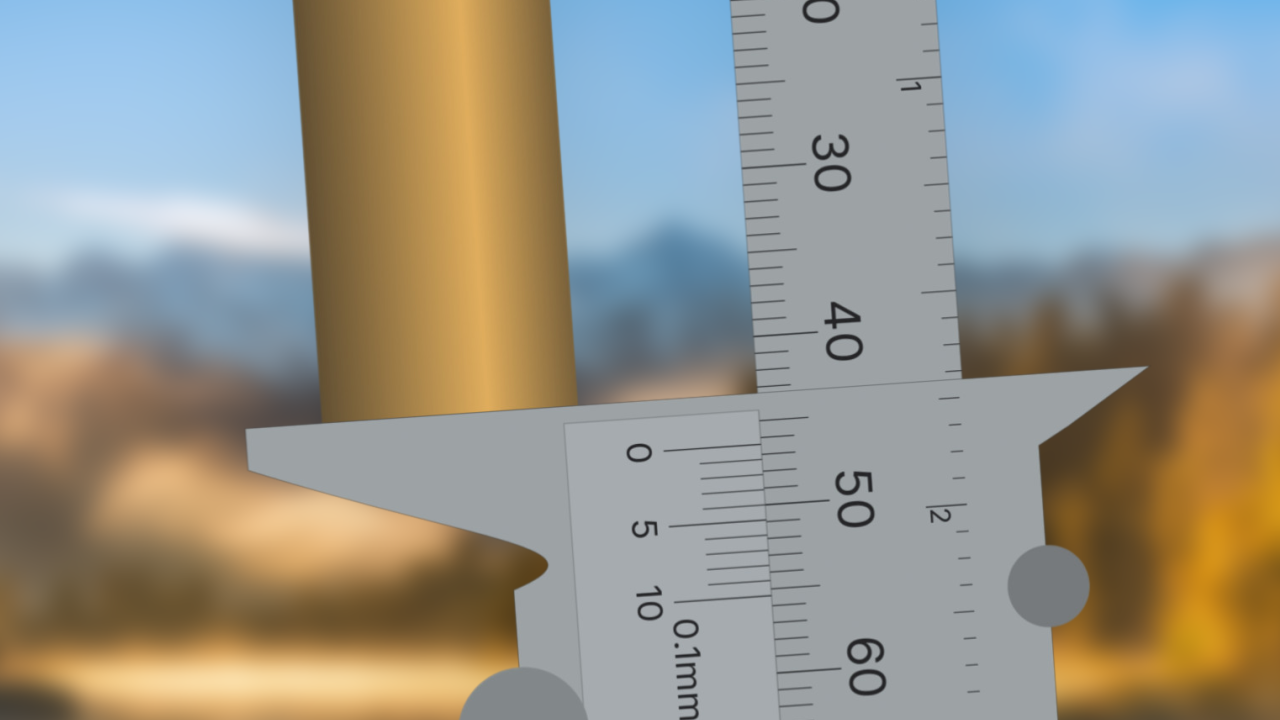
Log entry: **46.4** mm
